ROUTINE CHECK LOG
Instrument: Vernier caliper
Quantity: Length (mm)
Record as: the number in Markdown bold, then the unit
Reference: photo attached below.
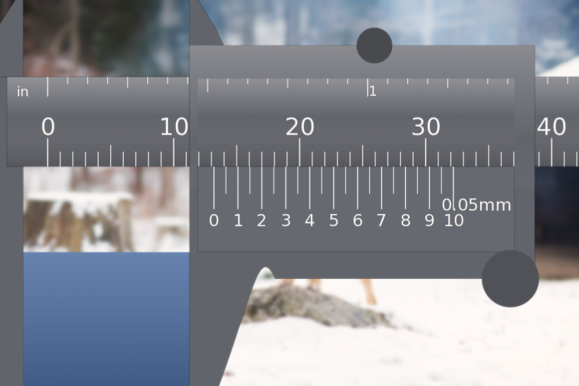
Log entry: **13.2** mm
